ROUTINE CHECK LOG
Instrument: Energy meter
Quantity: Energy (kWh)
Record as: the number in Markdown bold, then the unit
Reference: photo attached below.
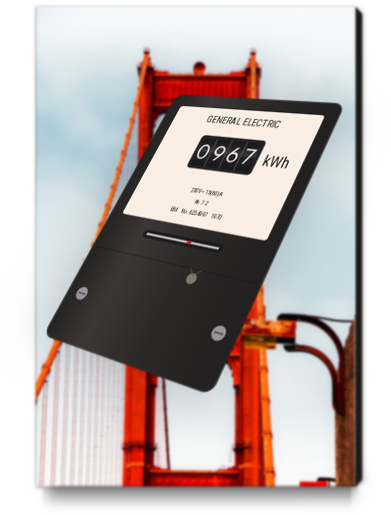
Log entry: **967** kWh
